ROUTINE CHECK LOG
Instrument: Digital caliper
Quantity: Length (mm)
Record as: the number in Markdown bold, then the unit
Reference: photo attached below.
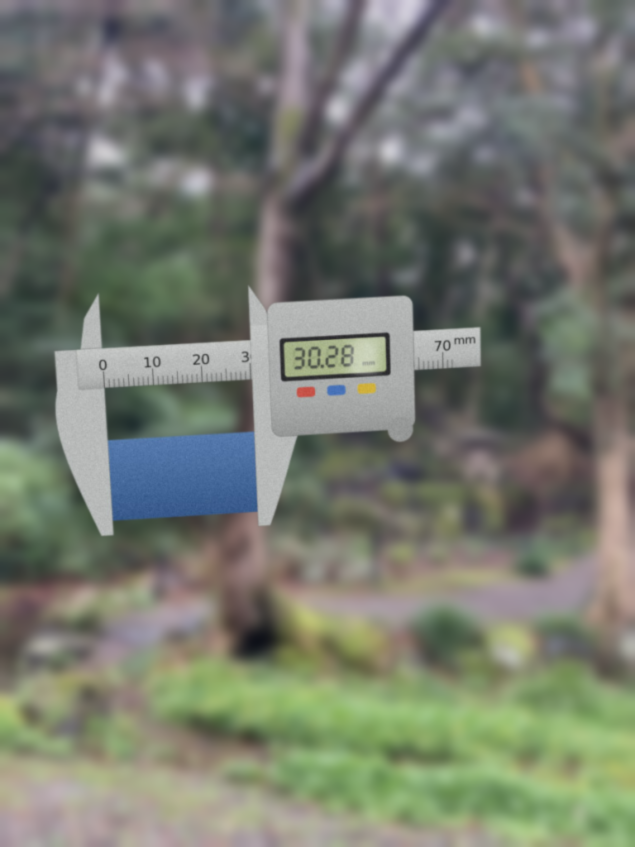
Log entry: **30.28** mm
